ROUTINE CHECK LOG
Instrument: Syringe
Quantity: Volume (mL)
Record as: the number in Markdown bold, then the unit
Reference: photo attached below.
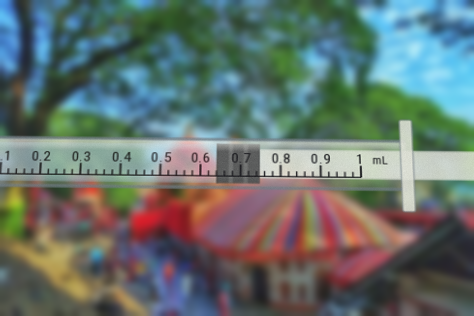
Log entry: **0.64** mL
